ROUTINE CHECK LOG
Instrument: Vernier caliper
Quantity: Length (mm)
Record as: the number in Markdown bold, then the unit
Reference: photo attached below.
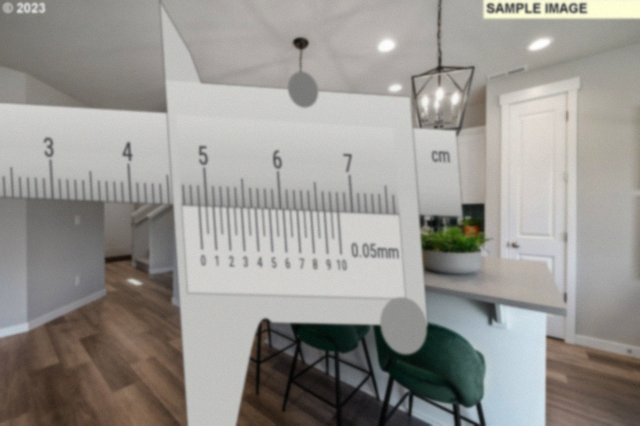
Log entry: **49.0** mm
